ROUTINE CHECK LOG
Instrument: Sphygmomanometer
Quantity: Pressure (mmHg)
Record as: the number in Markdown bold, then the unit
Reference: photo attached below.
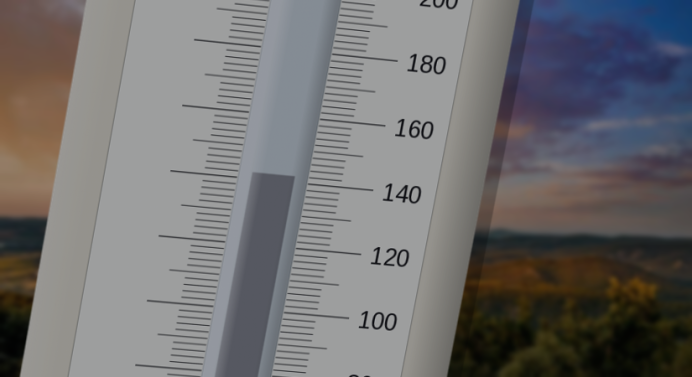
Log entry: **142** mmHg
